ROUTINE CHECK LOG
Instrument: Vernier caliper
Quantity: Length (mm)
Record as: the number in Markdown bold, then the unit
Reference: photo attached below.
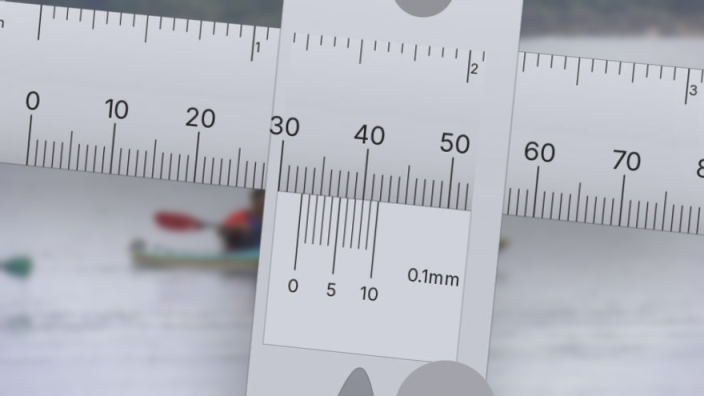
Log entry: **32.8** mm
